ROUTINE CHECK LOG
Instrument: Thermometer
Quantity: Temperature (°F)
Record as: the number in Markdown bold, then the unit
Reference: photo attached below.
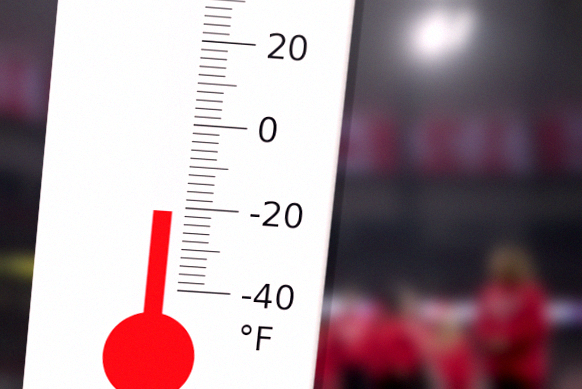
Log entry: **-21** °F
